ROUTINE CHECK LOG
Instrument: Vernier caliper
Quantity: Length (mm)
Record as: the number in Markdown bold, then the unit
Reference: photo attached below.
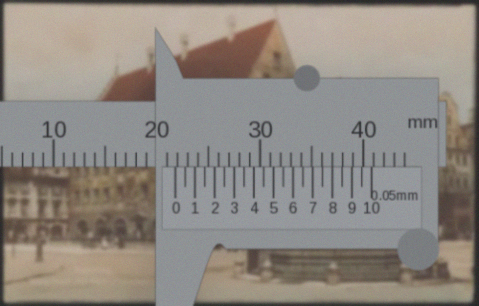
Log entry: **21.8** mm
